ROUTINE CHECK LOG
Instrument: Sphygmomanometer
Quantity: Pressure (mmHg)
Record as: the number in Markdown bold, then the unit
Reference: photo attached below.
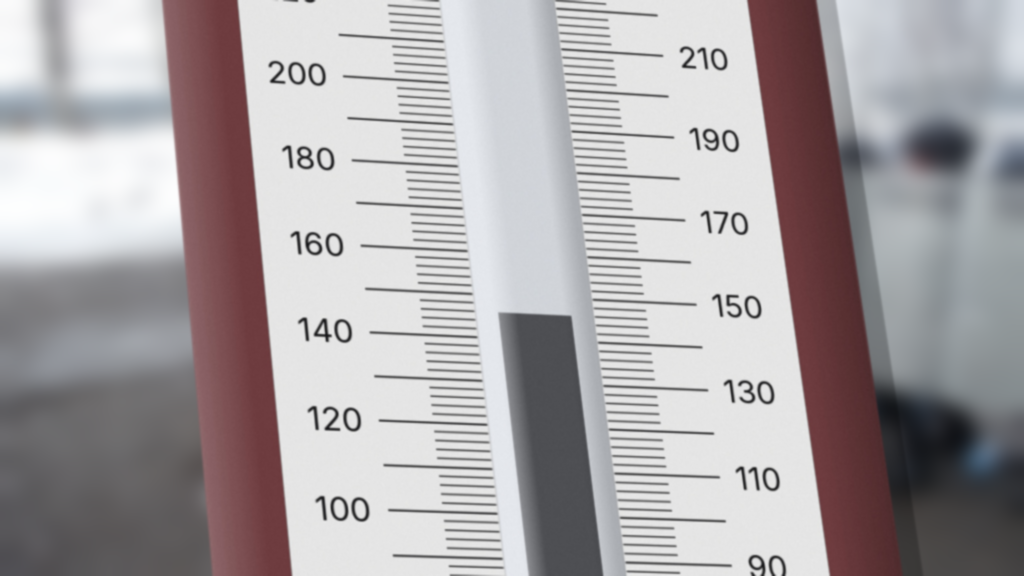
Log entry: **146** mmHg
